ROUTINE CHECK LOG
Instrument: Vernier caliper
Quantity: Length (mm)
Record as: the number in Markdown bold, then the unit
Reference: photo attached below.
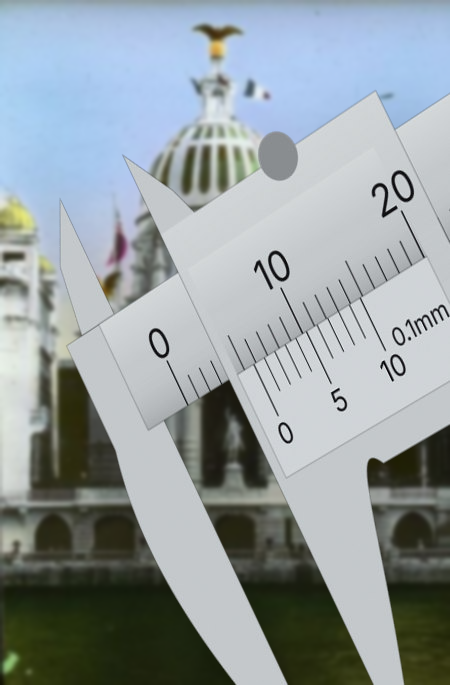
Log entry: **5.8** mm
